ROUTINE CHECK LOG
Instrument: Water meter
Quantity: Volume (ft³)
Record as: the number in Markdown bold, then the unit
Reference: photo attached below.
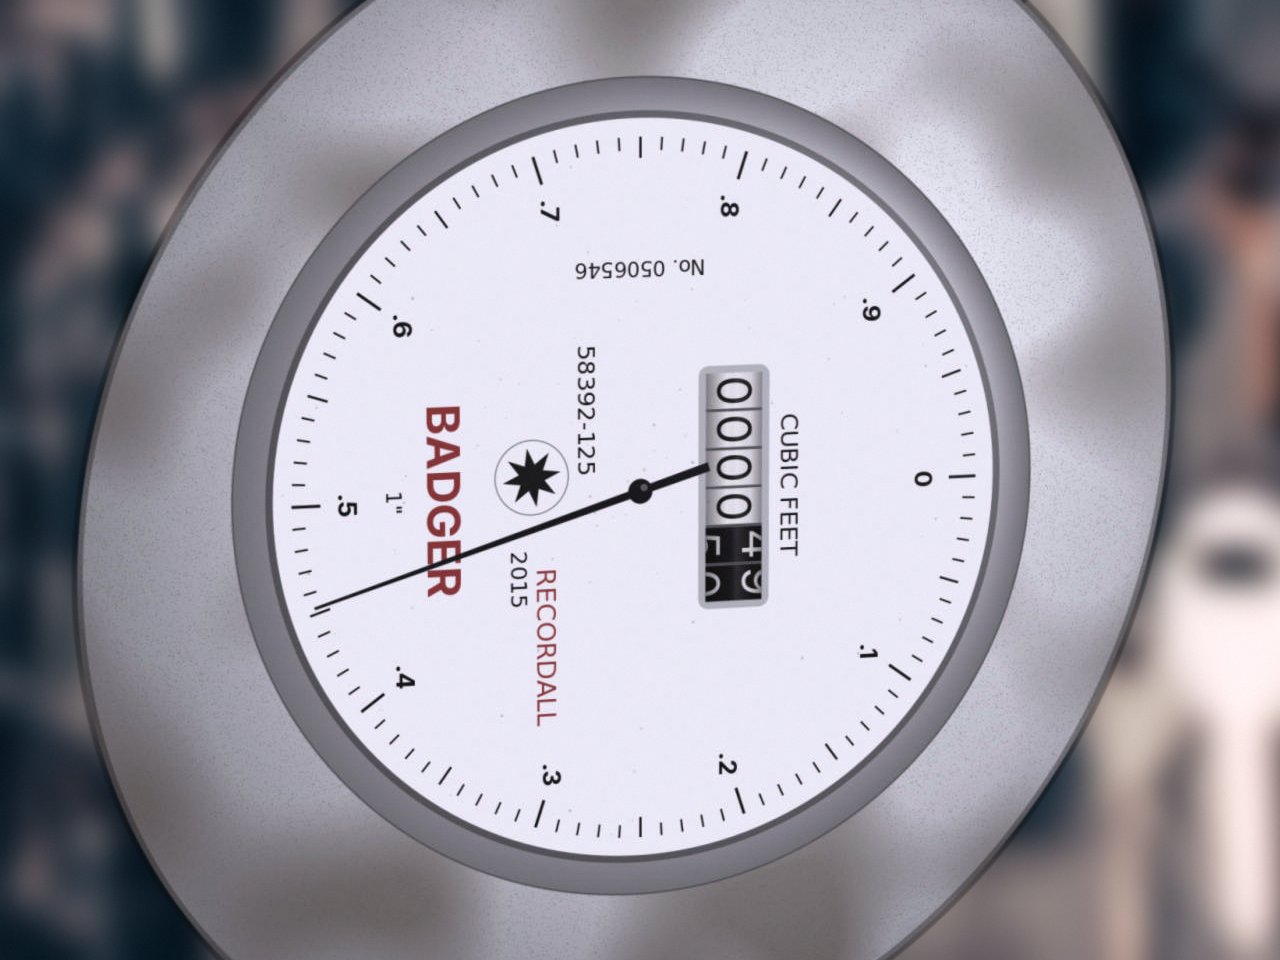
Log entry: **49.45** ft³
